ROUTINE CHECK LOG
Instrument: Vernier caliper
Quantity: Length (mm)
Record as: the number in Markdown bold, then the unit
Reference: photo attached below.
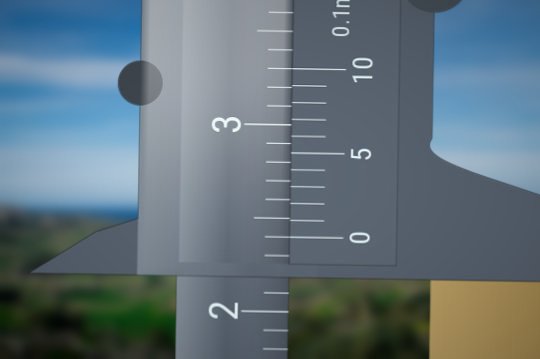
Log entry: **24.0** mm
